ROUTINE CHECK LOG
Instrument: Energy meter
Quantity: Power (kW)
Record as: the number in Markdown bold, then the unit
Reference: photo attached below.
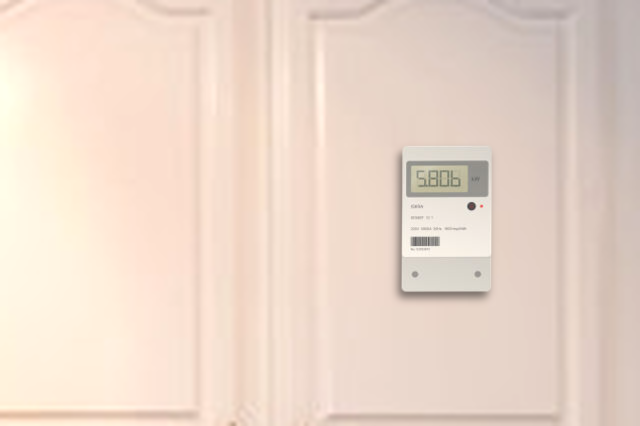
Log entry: **5.806** kW
